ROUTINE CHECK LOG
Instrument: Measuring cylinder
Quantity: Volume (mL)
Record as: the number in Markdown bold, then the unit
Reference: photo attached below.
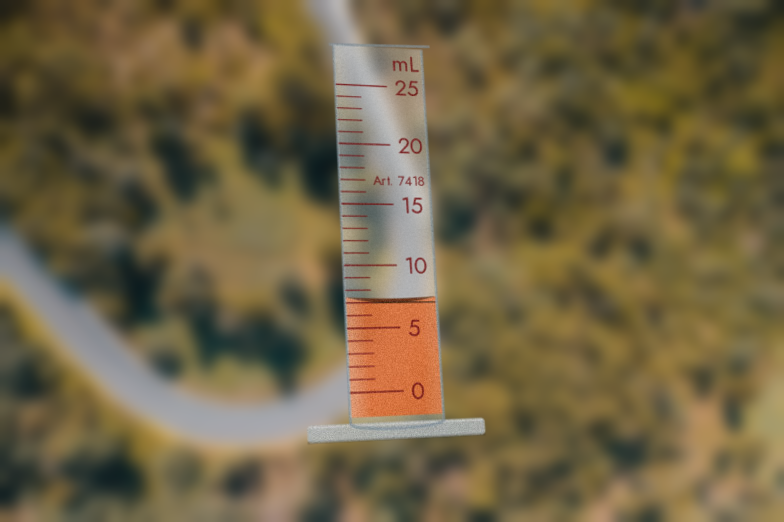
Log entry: **7** mL
